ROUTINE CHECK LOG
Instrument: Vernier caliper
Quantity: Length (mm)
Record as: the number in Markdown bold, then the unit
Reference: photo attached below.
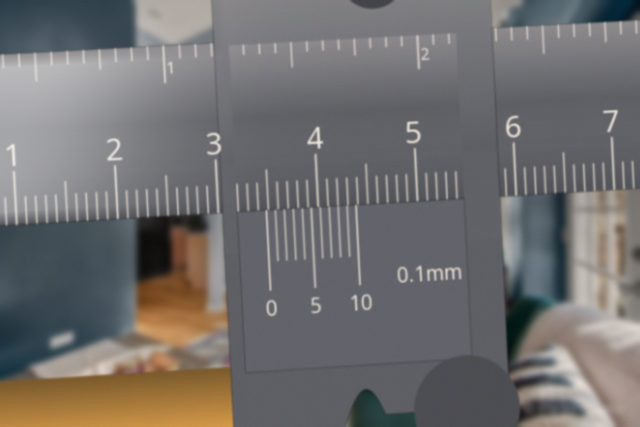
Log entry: **34.8** mm
